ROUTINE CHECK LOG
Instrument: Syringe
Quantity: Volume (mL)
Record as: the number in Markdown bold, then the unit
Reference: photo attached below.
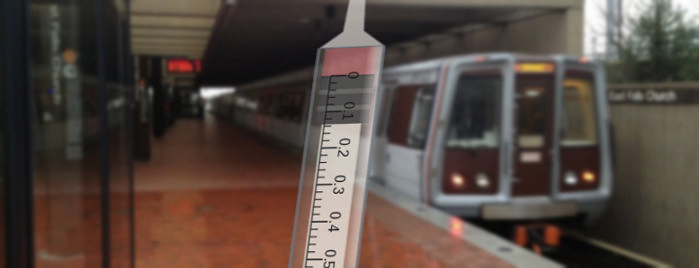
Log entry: **0** mL
